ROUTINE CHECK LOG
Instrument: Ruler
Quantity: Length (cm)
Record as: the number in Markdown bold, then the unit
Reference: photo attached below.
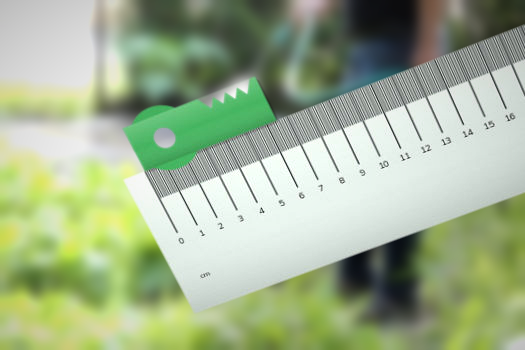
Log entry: **6.5** cm
